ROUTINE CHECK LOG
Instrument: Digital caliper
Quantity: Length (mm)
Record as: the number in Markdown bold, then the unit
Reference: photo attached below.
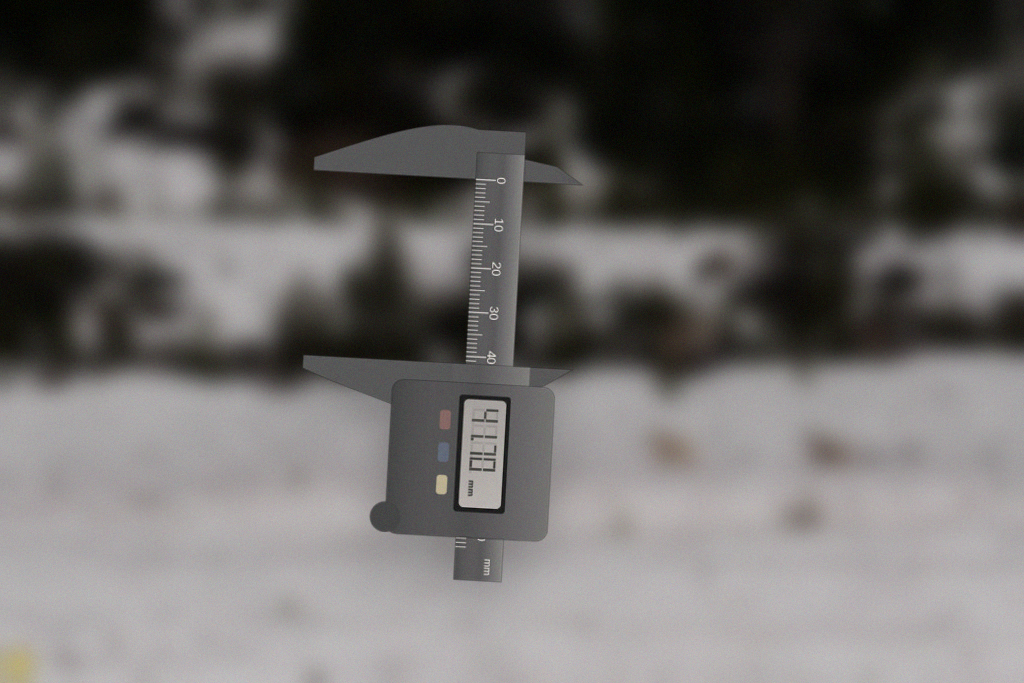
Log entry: **41.70** mm
